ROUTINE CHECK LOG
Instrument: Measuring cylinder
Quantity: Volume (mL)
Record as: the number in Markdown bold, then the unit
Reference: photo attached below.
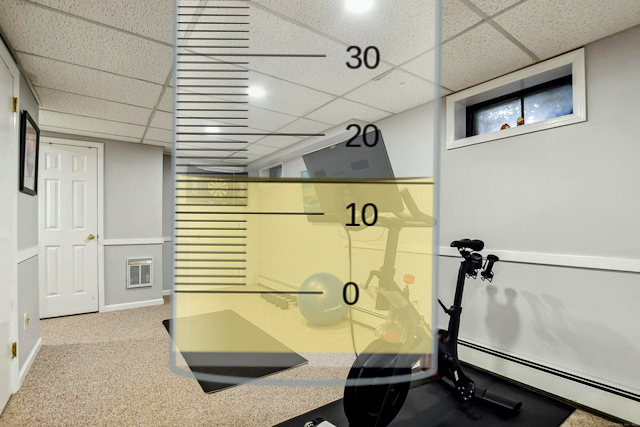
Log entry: **14** mL
